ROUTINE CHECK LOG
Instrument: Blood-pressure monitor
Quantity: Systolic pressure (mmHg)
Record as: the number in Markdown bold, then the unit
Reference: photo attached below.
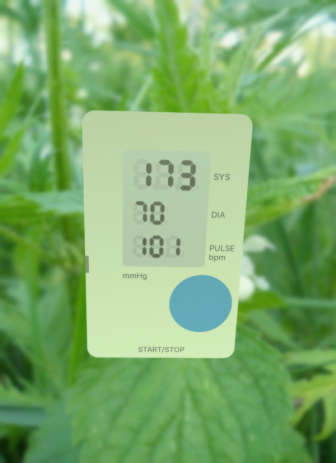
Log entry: **173** mmHg
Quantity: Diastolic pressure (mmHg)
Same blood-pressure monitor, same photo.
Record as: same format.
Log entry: **70** mmHg
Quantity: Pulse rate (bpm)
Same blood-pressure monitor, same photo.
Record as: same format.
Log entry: **101** bpm
